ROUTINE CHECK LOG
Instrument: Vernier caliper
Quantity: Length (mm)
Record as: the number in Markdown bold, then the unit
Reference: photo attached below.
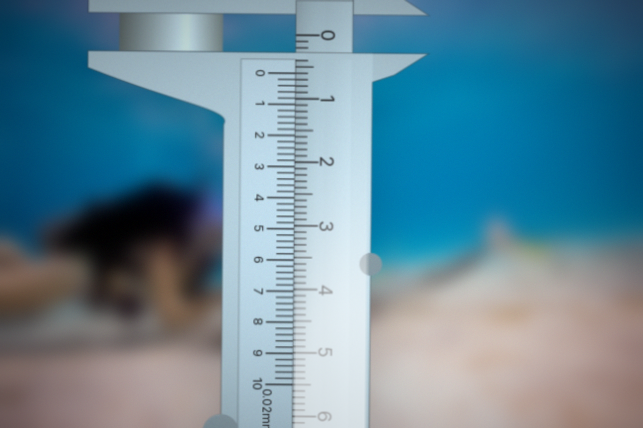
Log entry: **6.0** mm
